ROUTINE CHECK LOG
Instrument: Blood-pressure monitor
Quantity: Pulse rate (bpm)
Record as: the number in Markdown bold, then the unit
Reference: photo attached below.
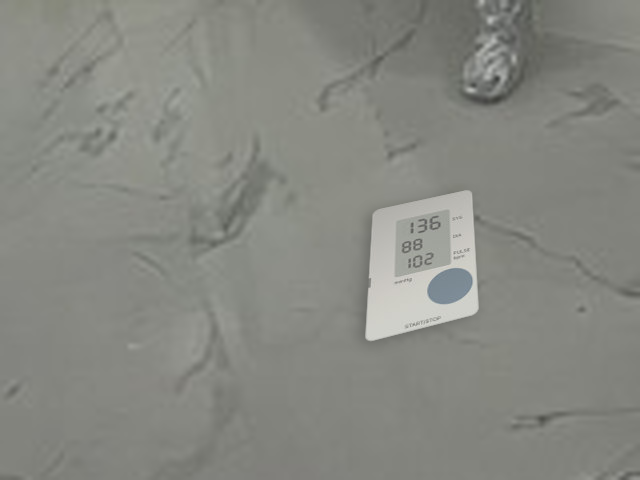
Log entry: **102** bpm
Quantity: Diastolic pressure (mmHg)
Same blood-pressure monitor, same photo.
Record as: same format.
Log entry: **88** mmHg
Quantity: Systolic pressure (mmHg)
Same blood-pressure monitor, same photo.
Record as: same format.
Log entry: **136** mmHg
